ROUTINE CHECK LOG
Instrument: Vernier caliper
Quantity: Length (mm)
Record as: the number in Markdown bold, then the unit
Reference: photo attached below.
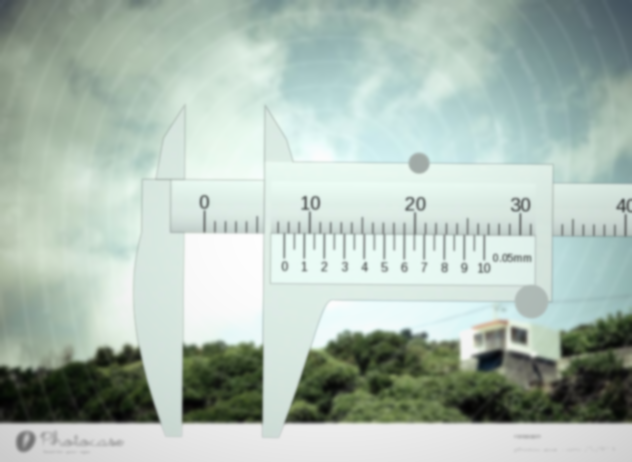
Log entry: **7.6** mm
